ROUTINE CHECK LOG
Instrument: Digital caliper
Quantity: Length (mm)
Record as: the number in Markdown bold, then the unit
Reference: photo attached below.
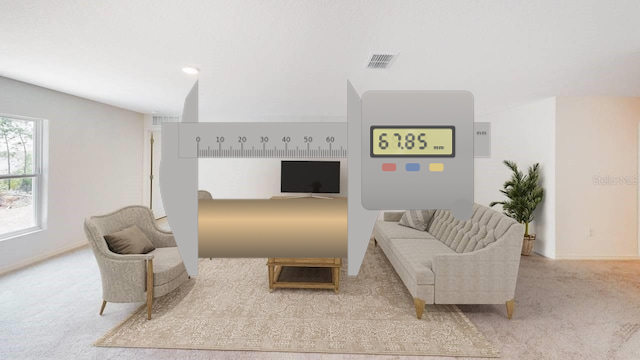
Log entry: **67.85** mm
